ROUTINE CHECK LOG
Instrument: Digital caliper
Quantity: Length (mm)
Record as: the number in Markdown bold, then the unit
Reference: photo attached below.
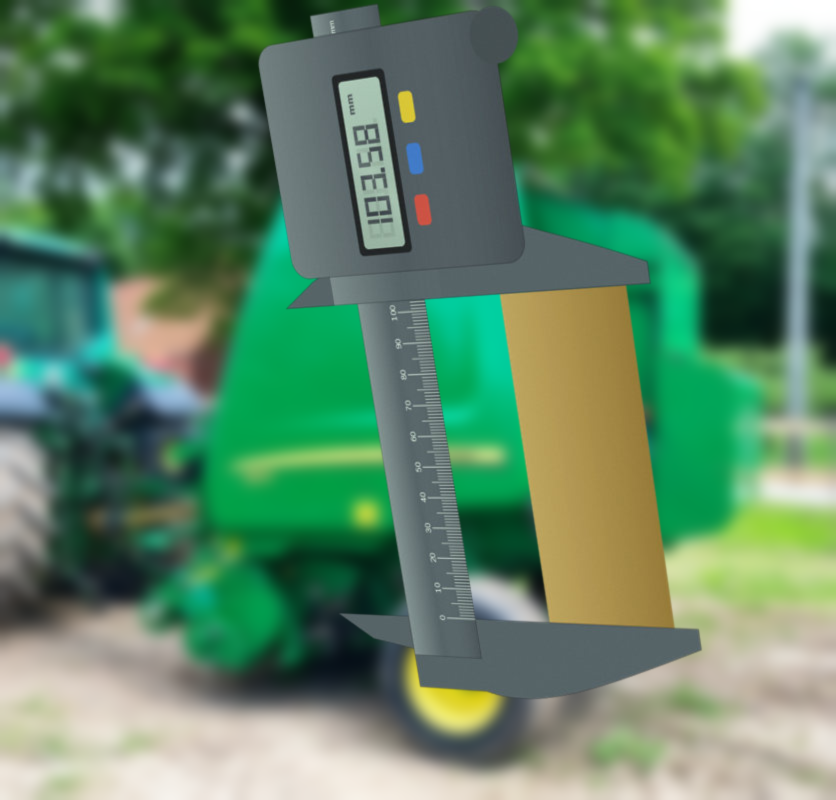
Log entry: **103.58** mm
